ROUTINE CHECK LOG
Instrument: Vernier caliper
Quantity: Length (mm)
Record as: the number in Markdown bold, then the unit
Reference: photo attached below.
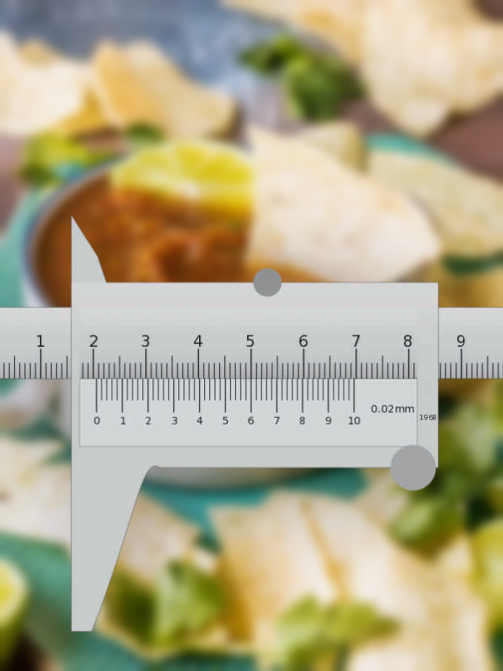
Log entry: **20.6** mm
